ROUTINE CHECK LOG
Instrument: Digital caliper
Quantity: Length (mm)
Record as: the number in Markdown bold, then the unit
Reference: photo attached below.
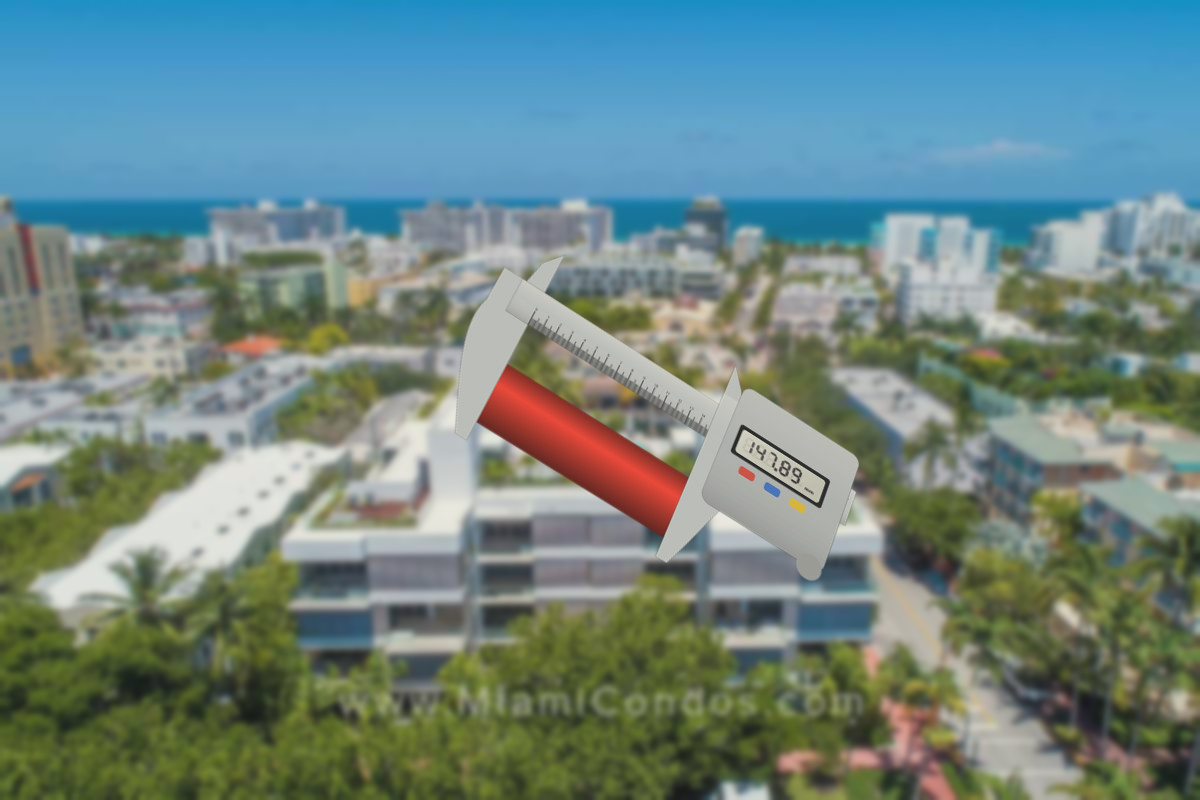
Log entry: **147.89** mm
